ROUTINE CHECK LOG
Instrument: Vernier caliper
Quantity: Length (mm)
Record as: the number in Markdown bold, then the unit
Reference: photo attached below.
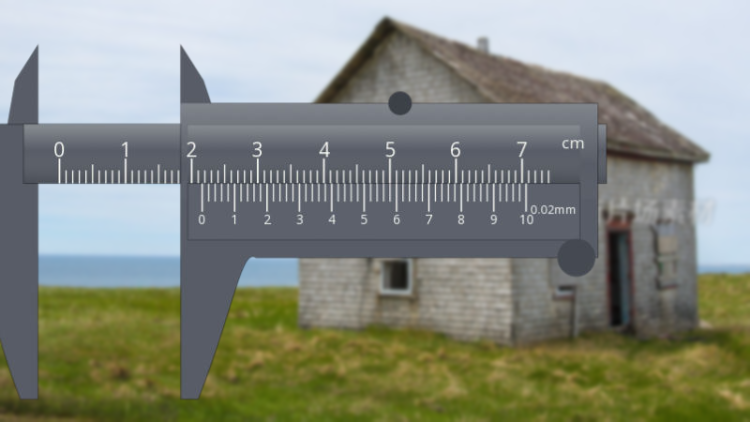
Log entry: **21.6** mm
